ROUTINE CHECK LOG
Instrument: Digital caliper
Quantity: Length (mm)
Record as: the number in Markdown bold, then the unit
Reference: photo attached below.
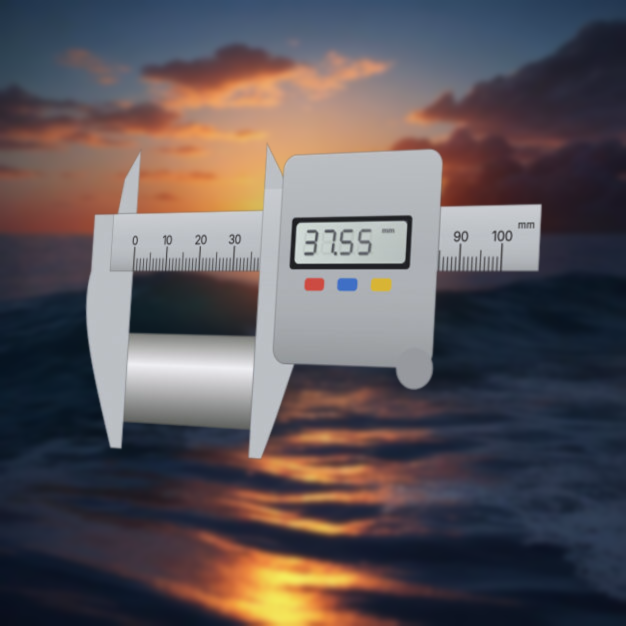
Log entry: **37.55** mm
